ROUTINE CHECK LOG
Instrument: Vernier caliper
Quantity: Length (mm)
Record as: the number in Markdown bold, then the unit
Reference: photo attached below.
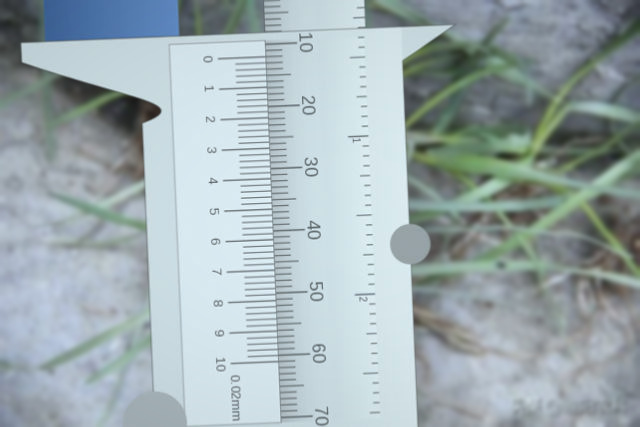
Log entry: **12.0** mm
